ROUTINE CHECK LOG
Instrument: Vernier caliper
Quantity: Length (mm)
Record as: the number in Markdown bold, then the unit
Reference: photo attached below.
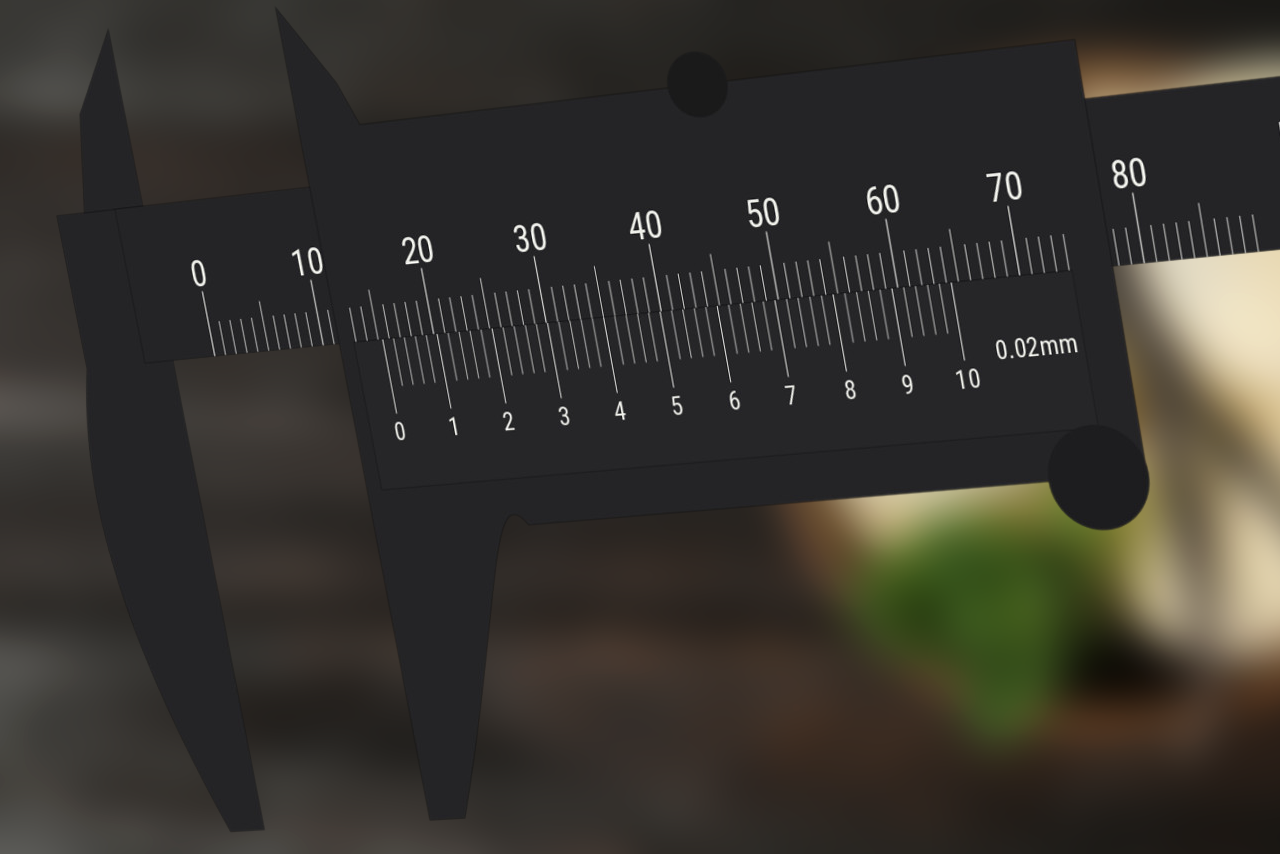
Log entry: **15.4** mm
